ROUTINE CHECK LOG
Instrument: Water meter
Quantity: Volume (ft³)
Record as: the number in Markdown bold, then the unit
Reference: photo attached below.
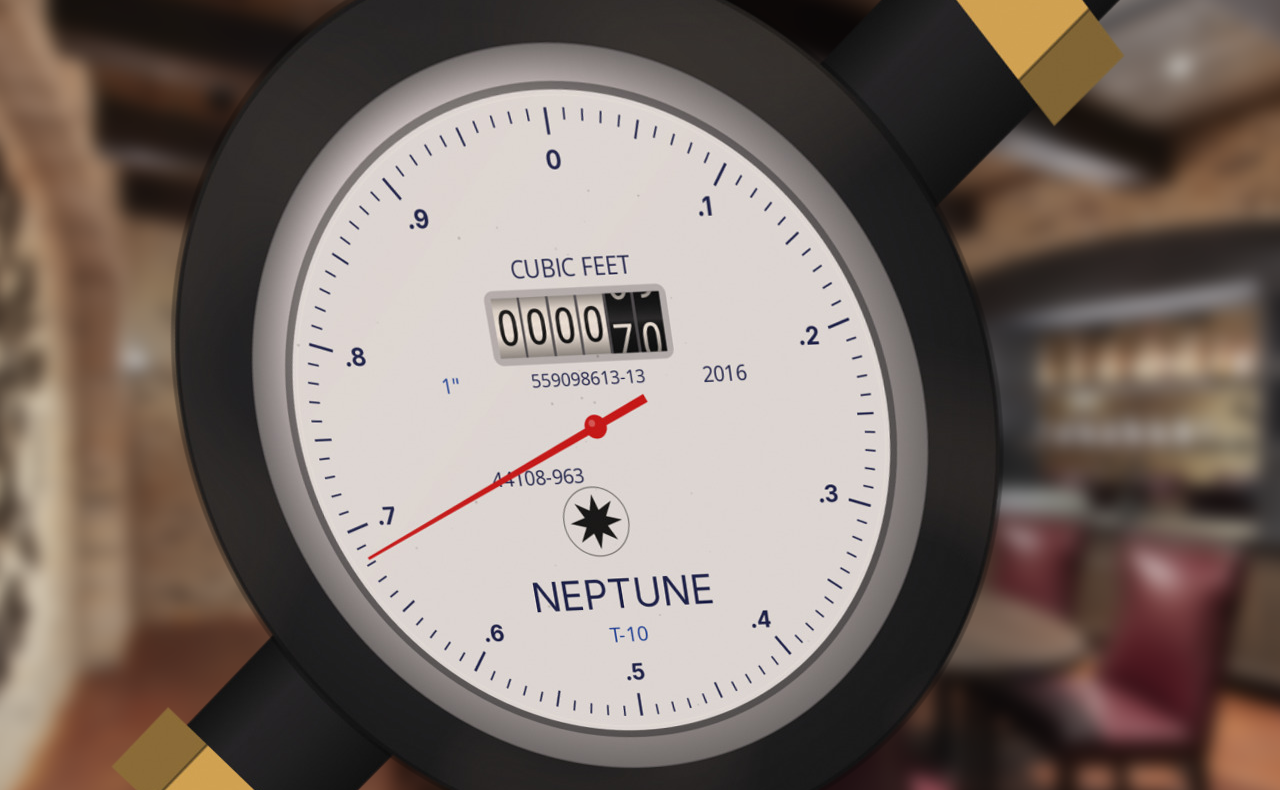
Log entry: **69.68** ft³
